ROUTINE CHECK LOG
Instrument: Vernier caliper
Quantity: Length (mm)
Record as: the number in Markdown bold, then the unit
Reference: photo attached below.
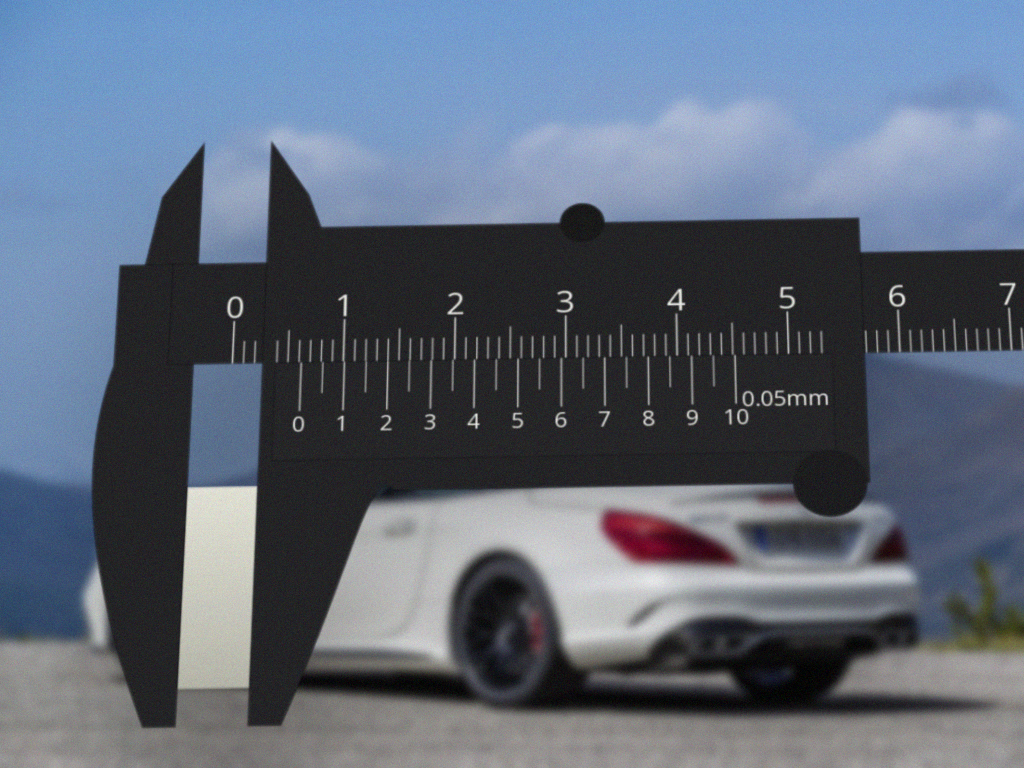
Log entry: **6.2** mm
